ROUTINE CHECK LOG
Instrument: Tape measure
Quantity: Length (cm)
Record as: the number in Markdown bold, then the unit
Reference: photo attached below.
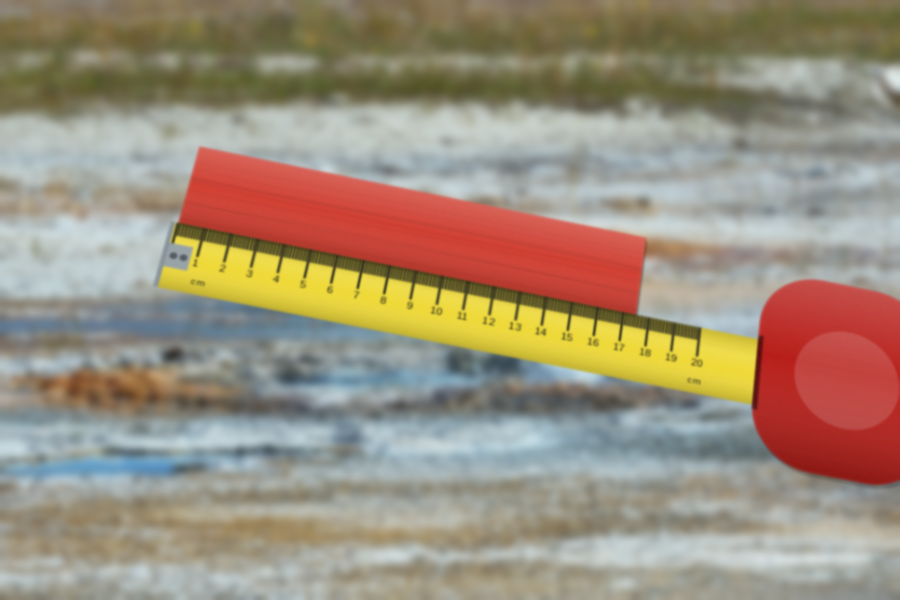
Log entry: **17.5** cm
